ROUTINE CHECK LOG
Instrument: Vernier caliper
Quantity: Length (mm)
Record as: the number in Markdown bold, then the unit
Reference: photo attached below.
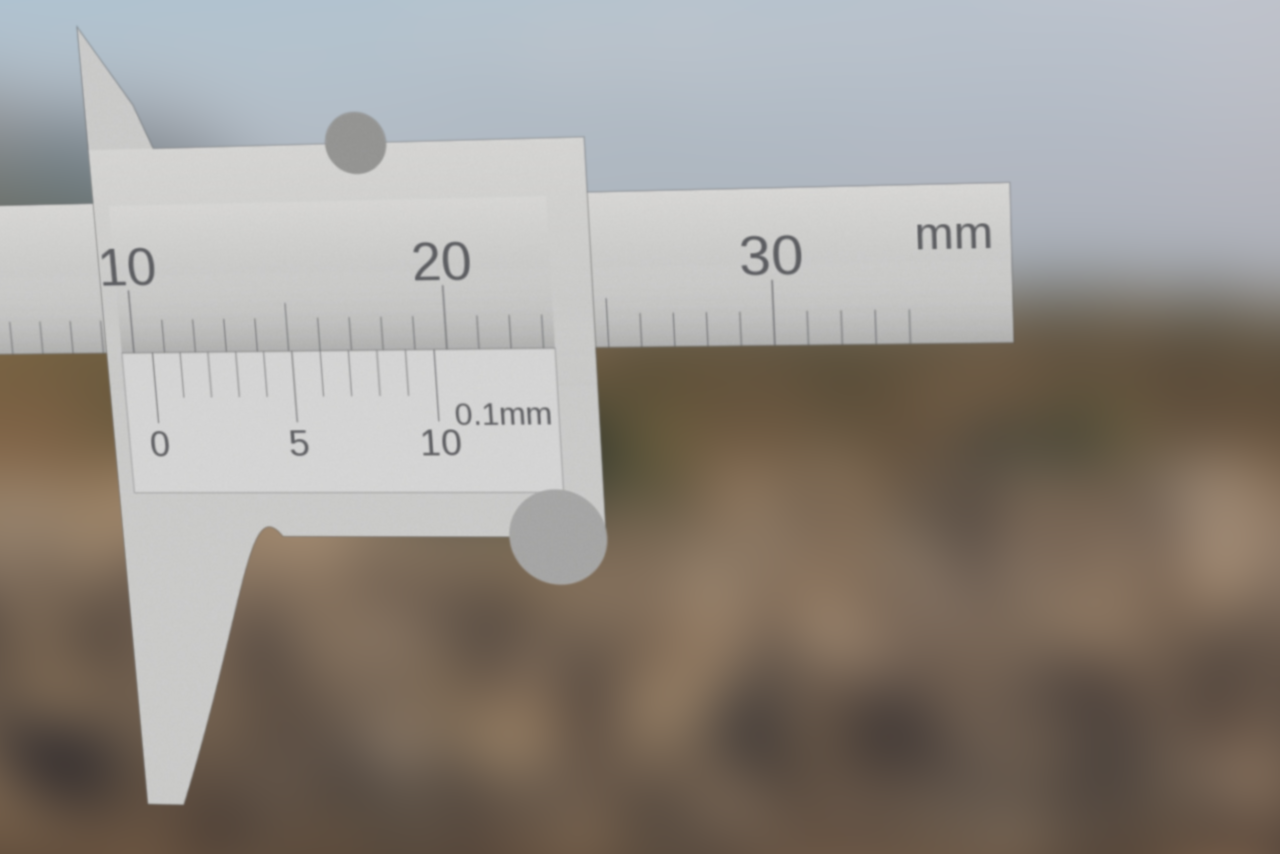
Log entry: **10.6** mm
